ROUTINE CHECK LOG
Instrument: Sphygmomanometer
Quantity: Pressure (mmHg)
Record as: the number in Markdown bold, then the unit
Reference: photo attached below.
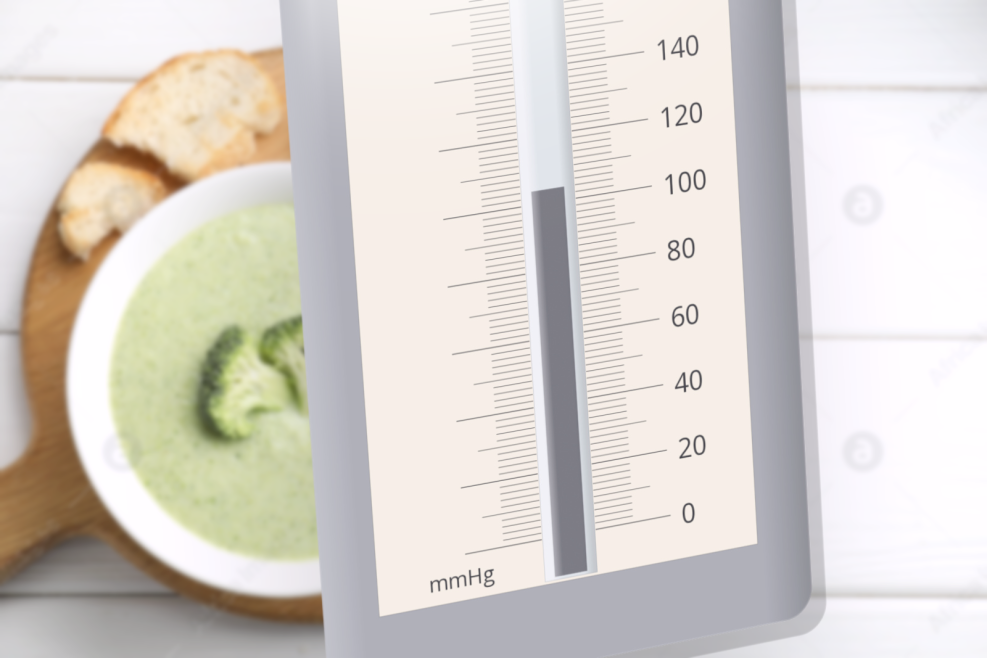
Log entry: **104** mmHg
